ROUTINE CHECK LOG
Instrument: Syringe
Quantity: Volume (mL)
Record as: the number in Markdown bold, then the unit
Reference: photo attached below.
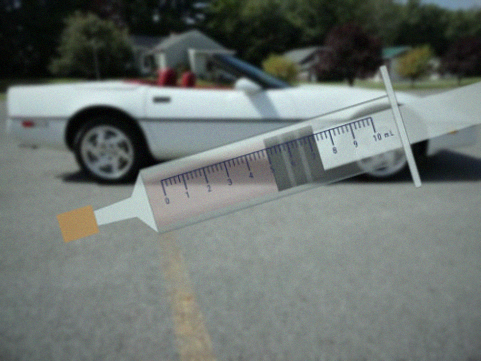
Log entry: **5** mL
